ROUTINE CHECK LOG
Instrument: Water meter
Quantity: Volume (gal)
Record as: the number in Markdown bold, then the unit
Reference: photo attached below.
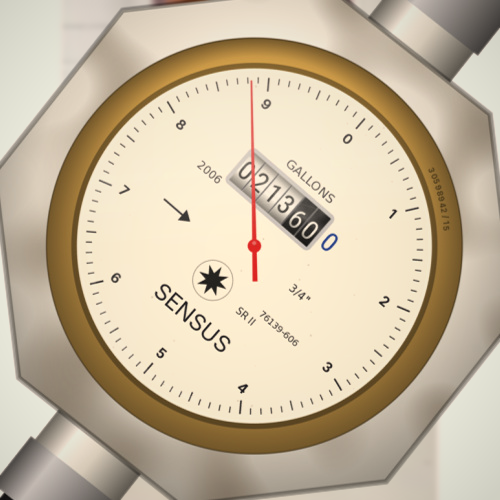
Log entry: **213598.8** gal
